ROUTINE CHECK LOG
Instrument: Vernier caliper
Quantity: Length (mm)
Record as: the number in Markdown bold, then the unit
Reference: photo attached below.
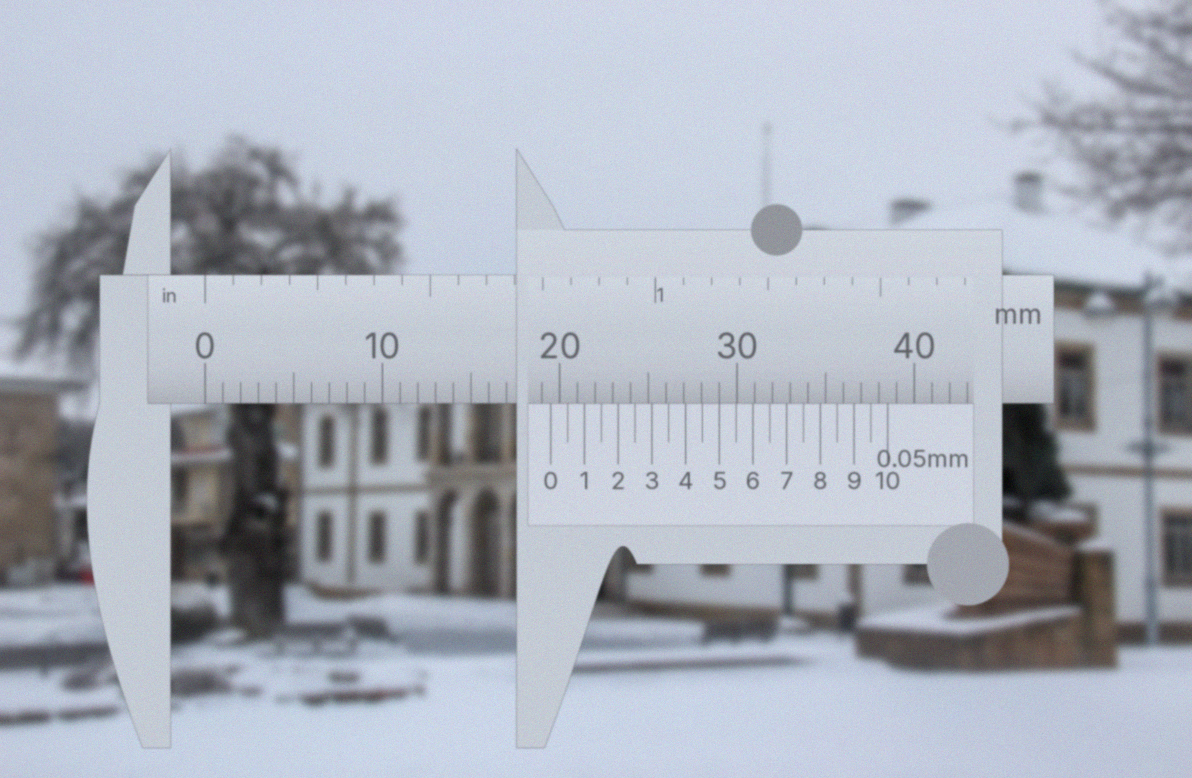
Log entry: **19.5** mm
